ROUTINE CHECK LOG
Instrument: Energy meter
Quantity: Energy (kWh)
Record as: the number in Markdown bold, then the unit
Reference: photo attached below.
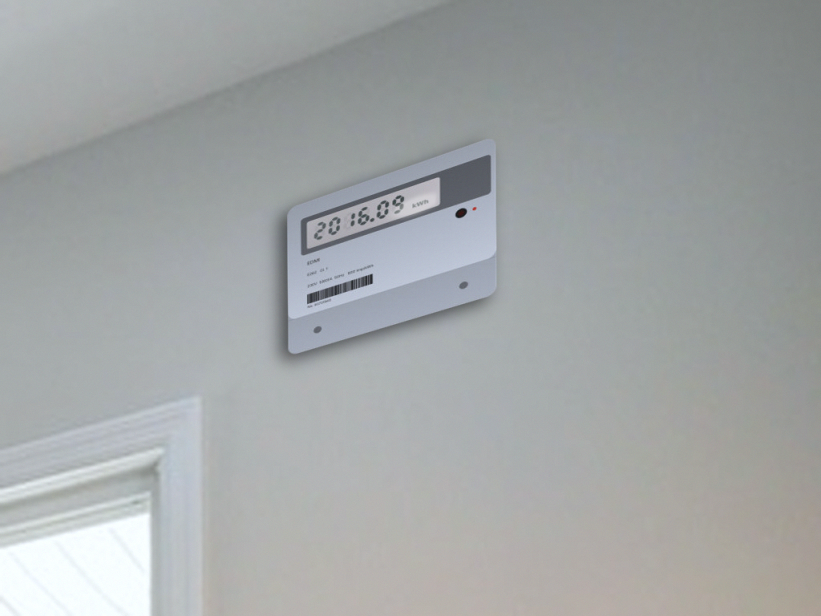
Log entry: **2016.09** kWh
